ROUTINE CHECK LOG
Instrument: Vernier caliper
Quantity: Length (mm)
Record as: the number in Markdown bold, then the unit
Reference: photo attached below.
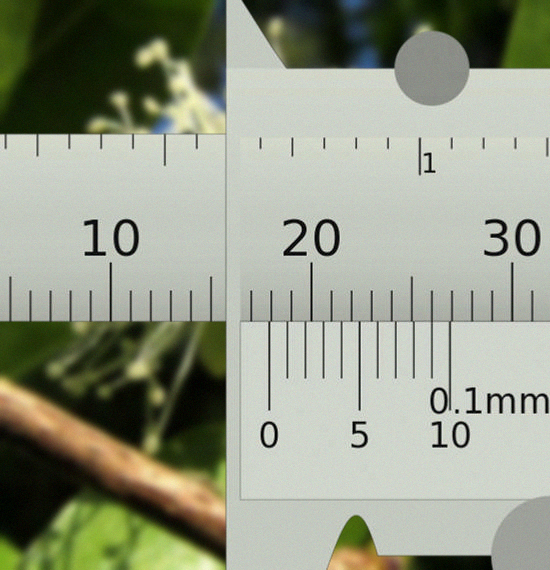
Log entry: **17.9** mm
